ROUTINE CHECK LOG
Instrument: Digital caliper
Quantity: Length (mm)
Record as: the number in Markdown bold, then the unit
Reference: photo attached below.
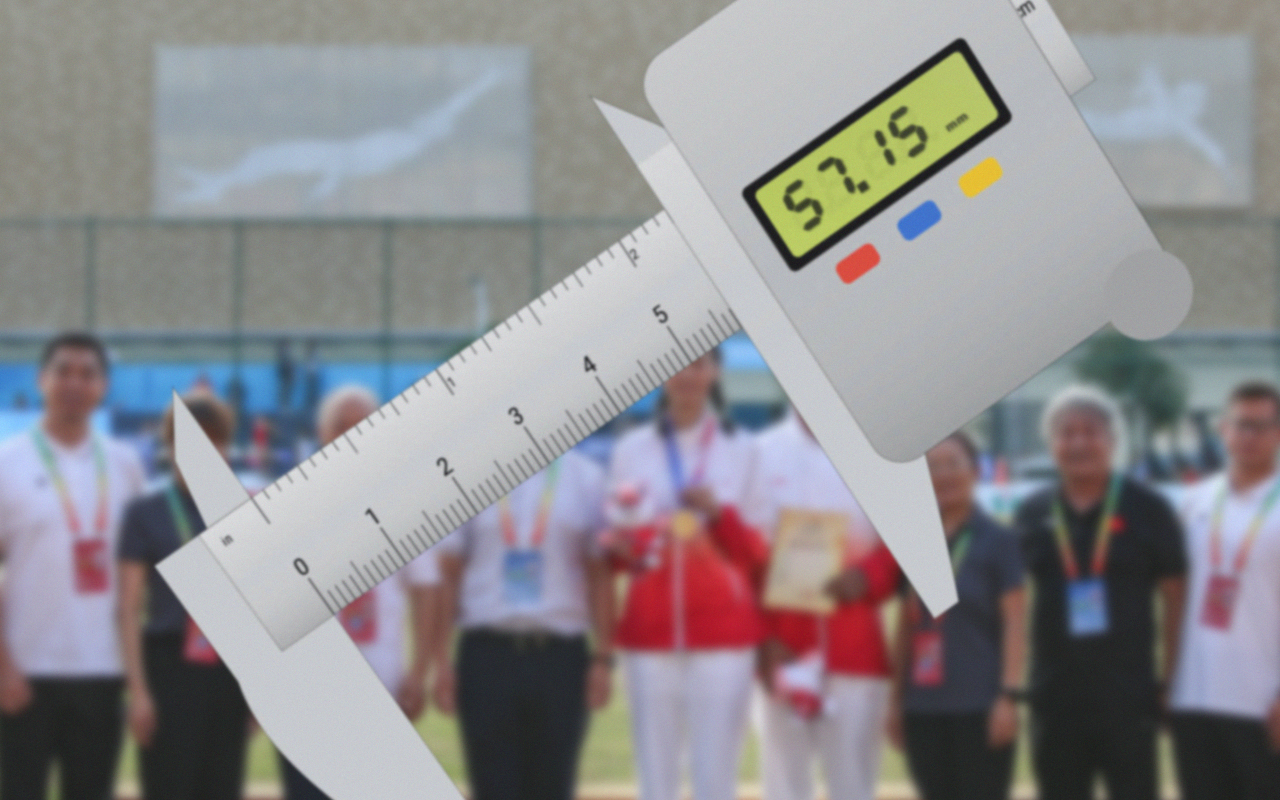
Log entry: **57.15** mm
